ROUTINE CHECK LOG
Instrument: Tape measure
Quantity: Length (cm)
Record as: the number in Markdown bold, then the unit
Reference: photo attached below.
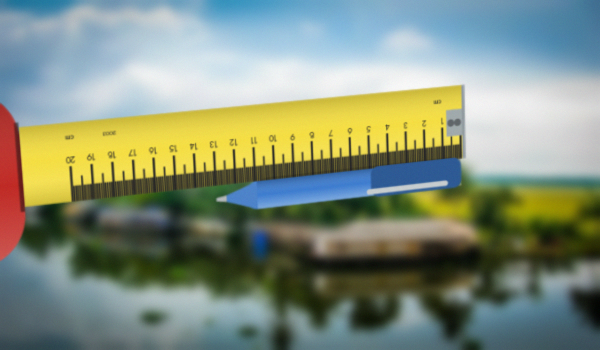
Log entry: **13** cm
